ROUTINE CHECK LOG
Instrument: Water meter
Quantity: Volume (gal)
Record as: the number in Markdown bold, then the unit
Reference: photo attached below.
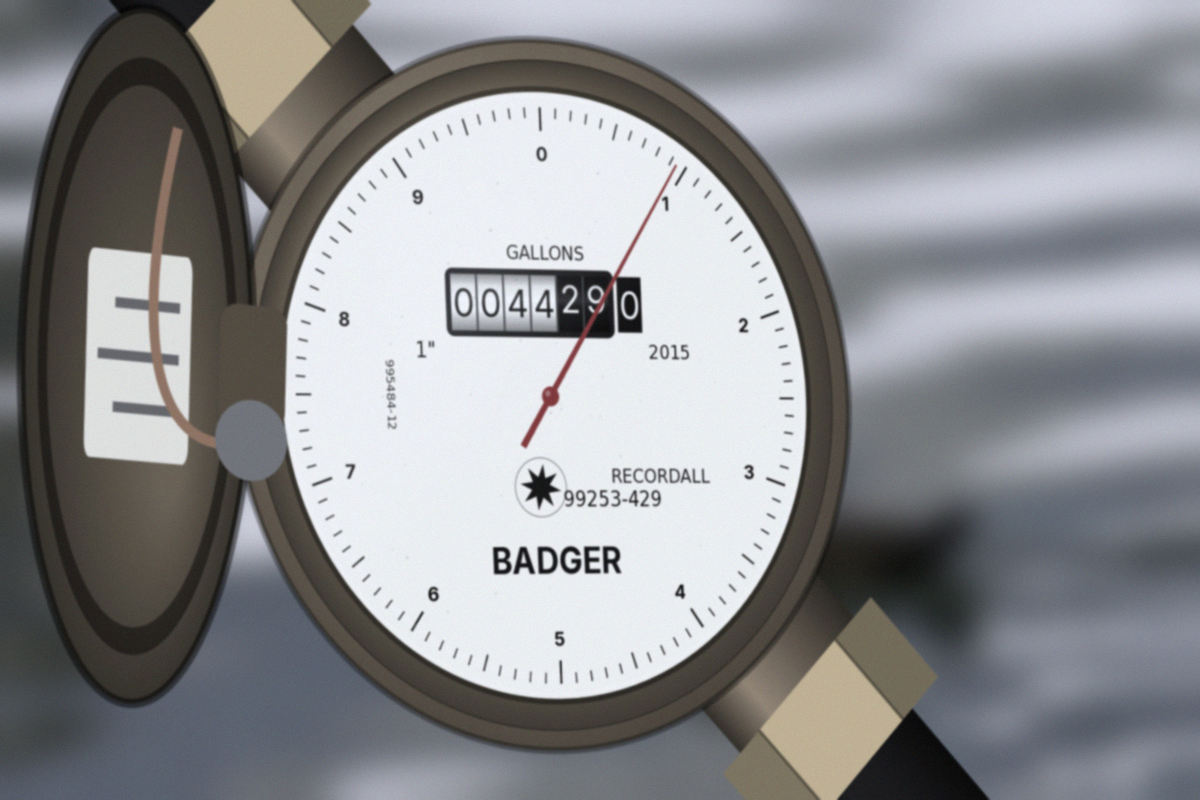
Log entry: **44290.9** gal
